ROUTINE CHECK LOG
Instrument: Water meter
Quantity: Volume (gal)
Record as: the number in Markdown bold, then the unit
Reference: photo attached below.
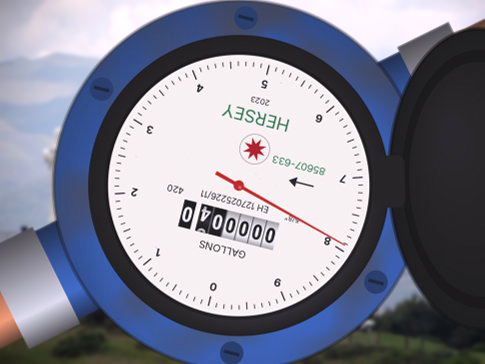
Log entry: **37.9** gal
